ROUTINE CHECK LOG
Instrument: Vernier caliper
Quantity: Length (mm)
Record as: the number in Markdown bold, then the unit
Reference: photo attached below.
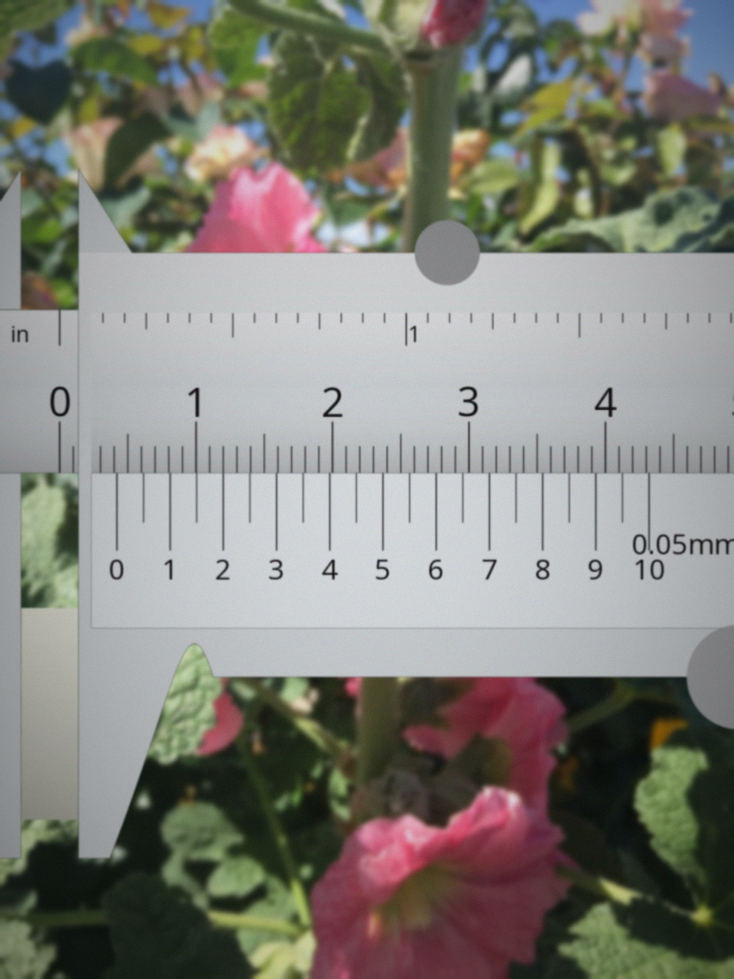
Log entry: **4.2** mm
